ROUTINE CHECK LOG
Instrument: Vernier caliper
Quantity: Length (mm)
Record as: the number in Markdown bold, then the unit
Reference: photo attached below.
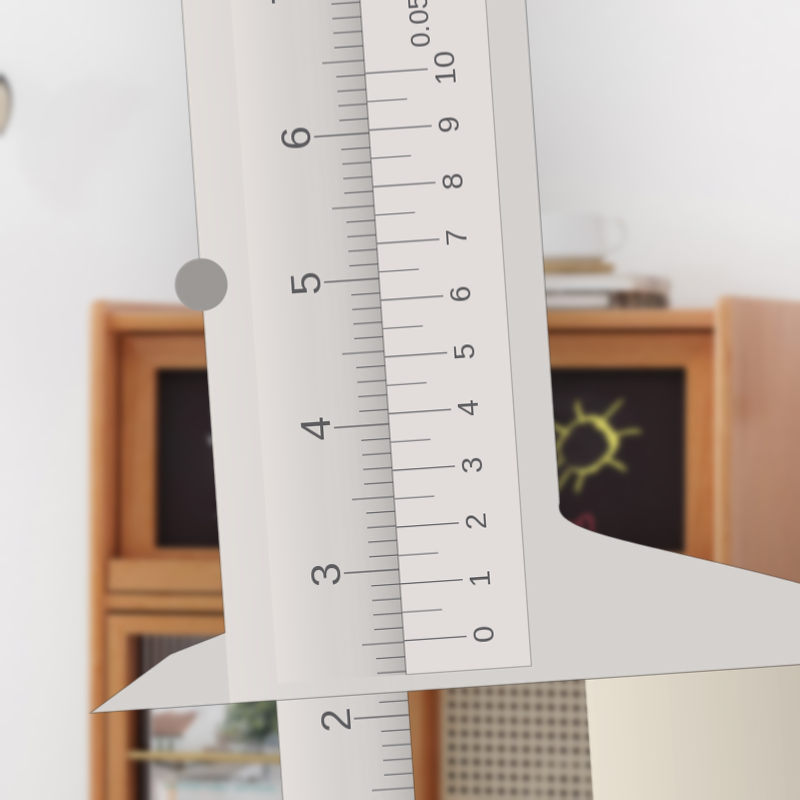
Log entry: **25.1** mm
